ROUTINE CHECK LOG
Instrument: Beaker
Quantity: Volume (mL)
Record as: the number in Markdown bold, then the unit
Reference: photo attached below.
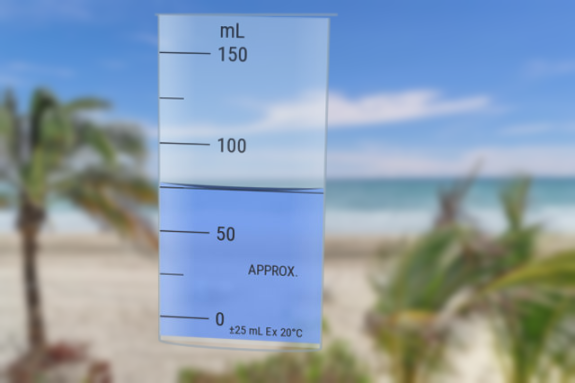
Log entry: **75** mL
